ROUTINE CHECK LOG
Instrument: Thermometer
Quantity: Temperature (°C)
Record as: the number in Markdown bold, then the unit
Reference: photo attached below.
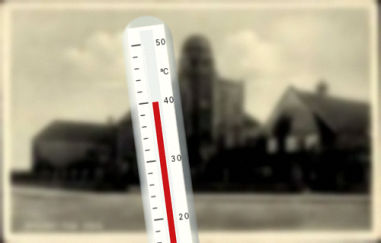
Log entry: **40** °C
